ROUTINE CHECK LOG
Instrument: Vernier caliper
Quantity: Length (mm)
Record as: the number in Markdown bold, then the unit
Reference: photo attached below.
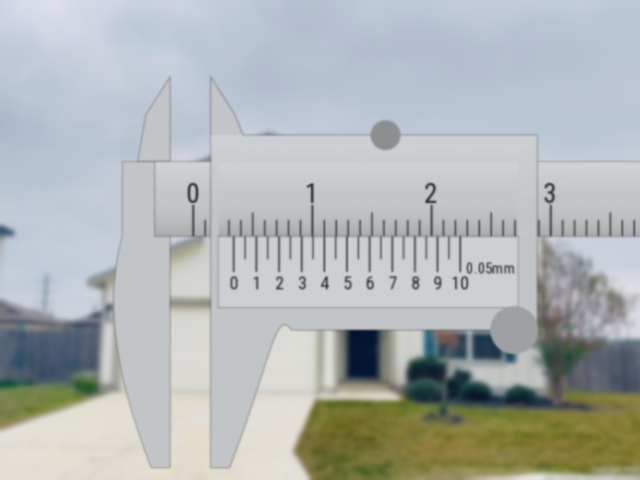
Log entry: **3.4** mm
